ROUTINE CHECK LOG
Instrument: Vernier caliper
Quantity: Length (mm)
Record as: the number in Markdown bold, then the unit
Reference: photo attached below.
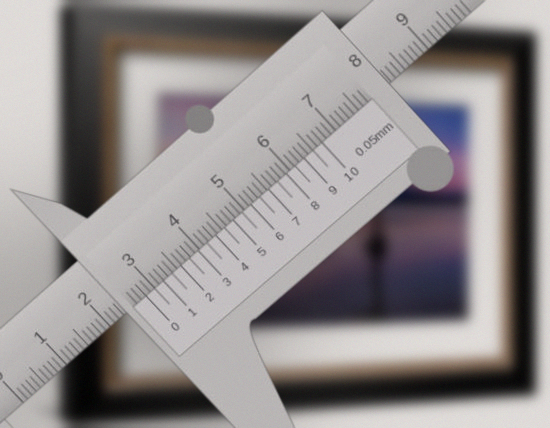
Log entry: **28.0** mm
